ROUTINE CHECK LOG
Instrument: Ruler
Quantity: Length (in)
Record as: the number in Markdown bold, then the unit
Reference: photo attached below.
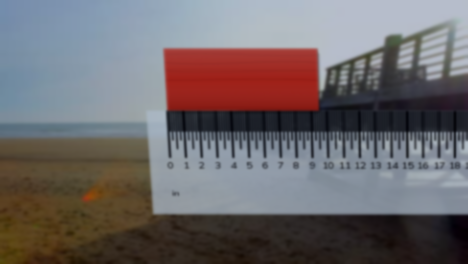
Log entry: **9.5** in
